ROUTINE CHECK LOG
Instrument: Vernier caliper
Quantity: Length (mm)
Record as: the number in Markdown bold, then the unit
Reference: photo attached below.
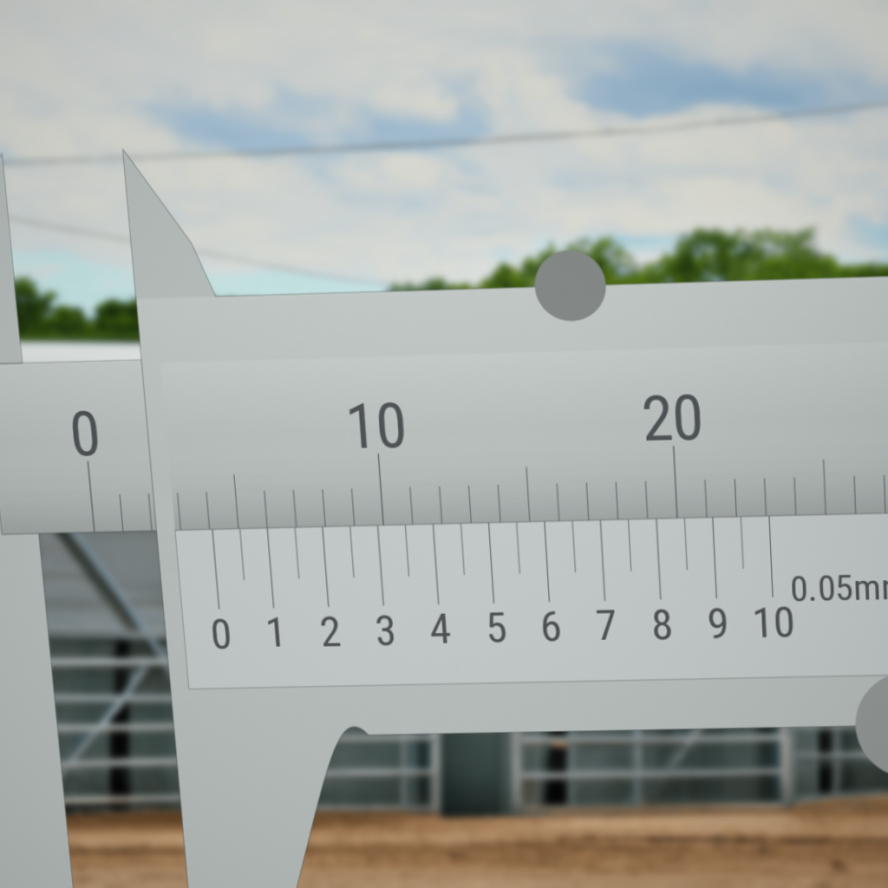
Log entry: **4.10** mm
